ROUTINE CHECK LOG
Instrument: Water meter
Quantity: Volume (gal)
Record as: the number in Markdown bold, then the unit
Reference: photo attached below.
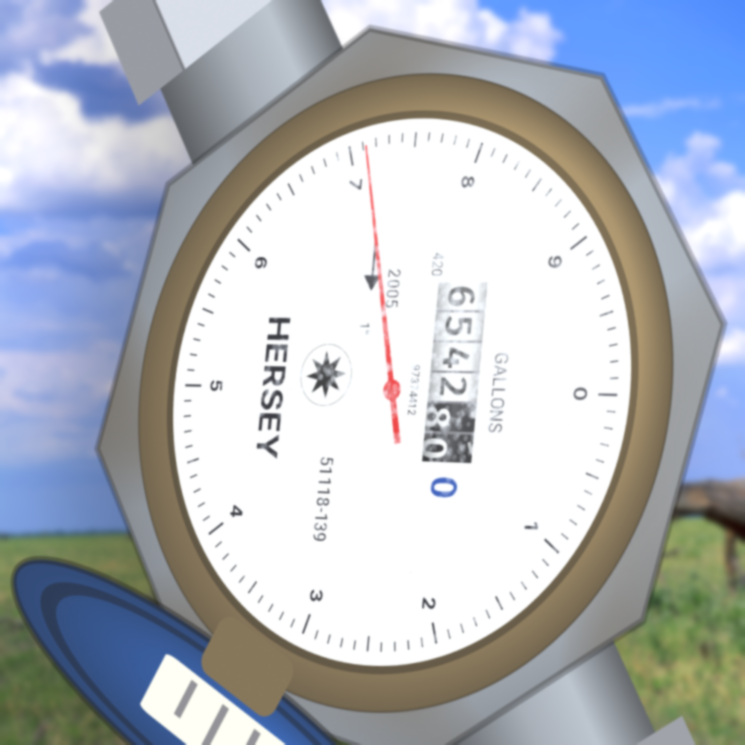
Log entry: **6542797.1** gal
